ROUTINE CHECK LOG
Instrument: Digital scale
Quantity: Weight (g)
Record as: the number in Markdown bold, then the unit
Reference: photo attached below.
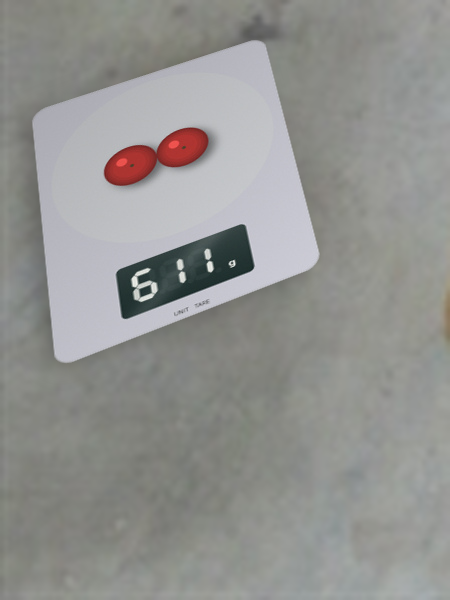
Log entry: **611** g
